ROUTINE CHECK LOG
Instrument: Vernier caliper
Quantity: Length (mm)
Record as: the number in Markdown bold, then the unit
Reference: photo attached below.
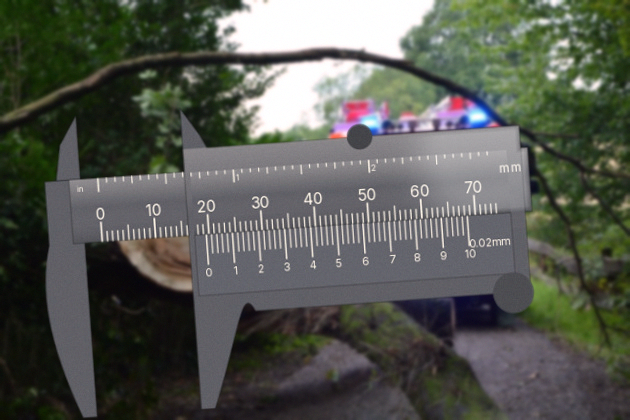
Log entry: **19.5** mm
